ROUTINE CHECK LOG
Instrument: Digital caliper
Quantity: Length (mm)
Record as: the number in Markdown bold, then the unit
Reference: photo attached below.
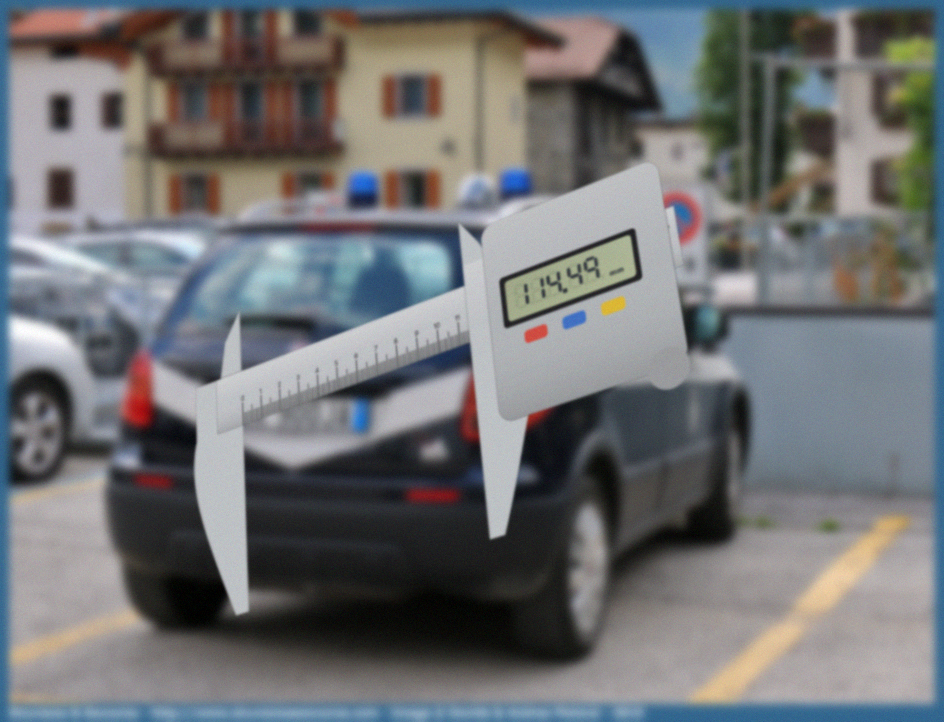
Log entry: **114.49** mm
